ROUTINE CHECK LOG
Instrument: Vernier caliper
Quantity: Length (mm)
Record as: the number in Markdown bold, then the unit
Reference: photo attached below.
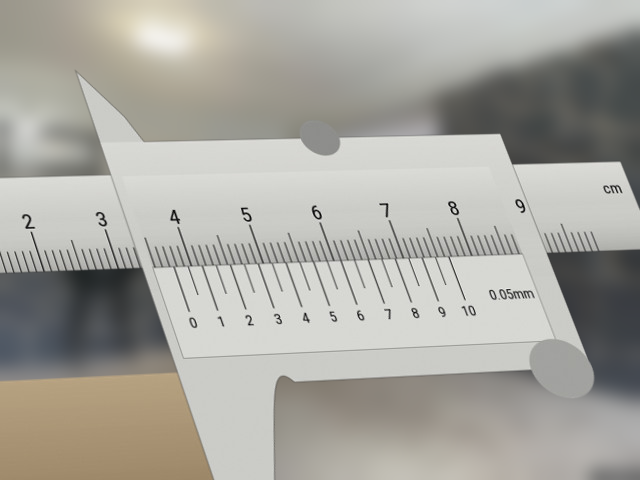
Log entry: **37.6** mm
